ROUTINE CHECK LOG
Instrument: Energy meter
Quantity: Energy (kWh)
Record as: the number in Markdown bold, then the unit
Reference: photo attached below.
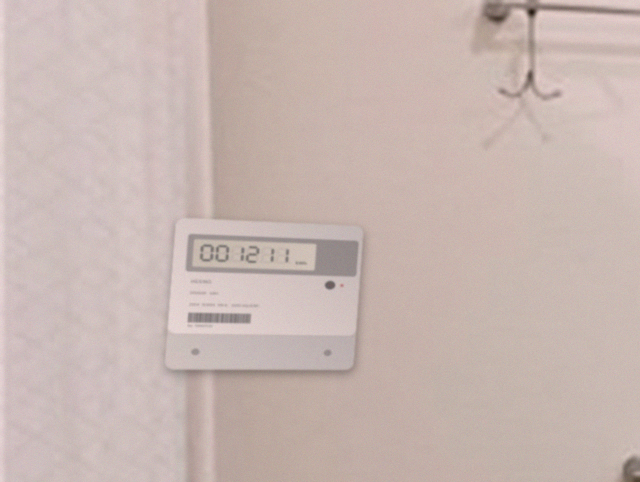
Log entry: **1211** kWh
